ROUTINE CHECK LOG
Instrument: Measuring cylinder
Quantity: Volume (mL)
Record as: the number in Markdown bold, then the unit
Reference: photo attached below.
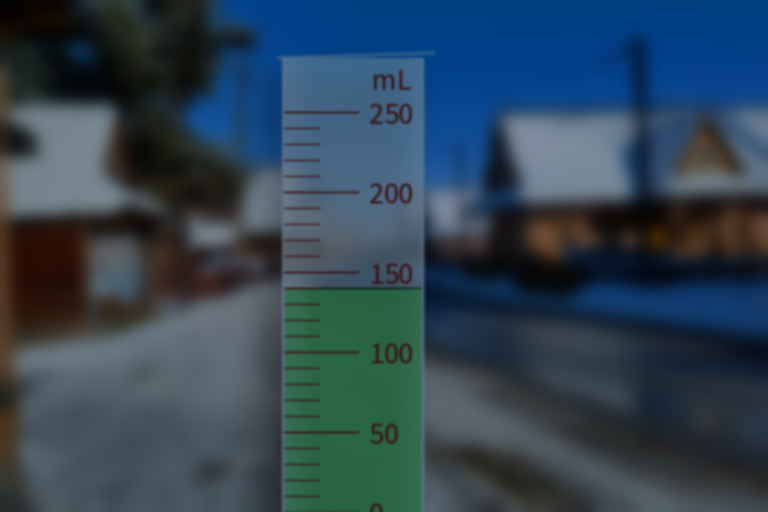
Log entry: **140** mL
